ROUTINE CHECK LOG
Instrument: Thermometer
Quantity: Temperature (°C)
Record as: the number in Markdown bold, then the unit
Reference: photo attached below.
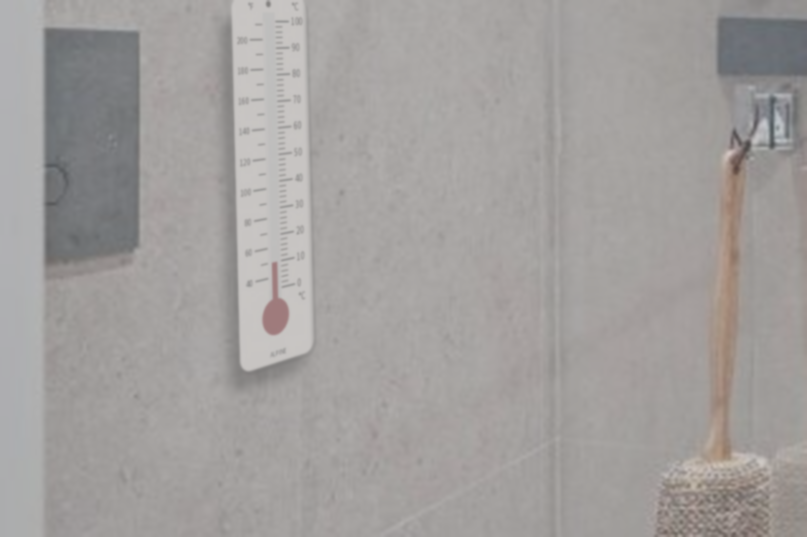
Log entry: **10** °C
